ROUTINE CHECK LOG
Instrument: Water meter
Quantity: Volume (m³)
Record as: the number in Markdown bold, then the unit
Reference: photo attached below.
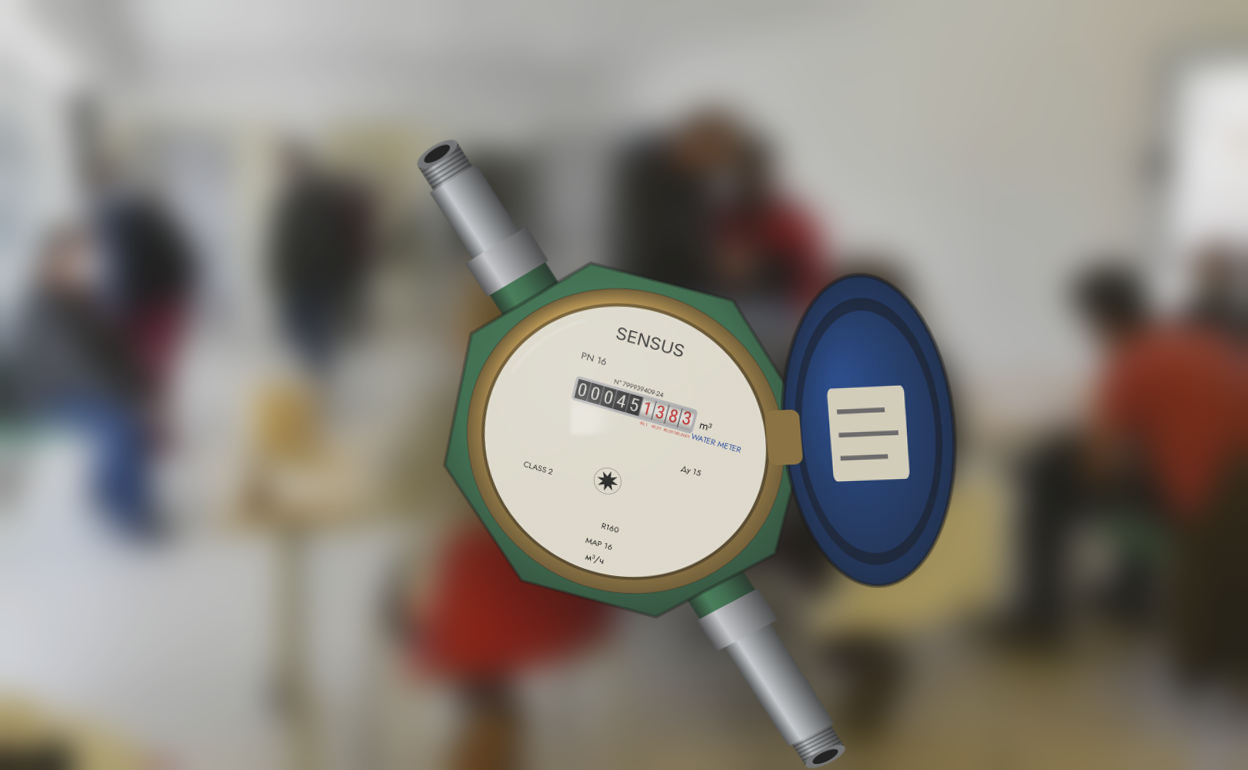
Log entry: **45.1383** m³
